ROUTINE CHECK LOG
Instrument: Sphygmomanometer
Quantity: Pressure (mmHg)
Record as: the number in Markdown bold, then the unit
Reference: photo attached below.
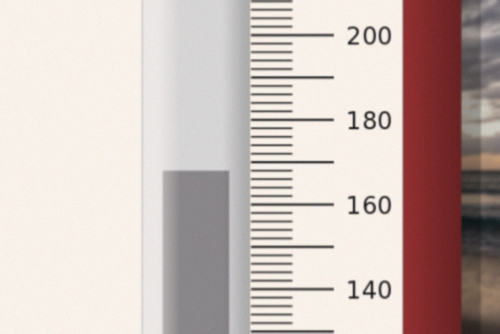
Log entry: **168** mmHg
